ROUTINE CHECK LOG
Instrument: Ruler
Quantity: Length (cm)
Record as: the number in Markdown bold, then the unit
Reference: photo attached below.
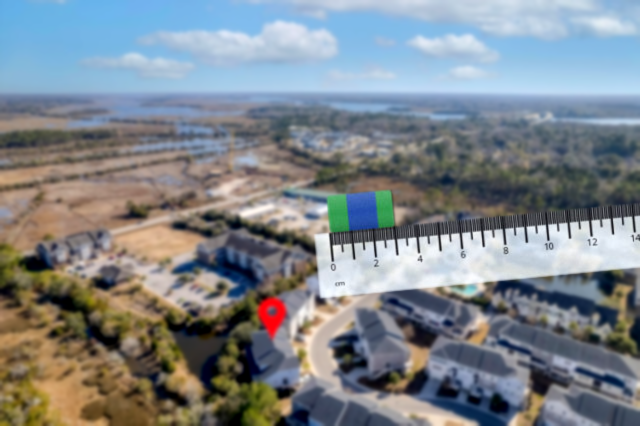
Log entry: **3** cm
